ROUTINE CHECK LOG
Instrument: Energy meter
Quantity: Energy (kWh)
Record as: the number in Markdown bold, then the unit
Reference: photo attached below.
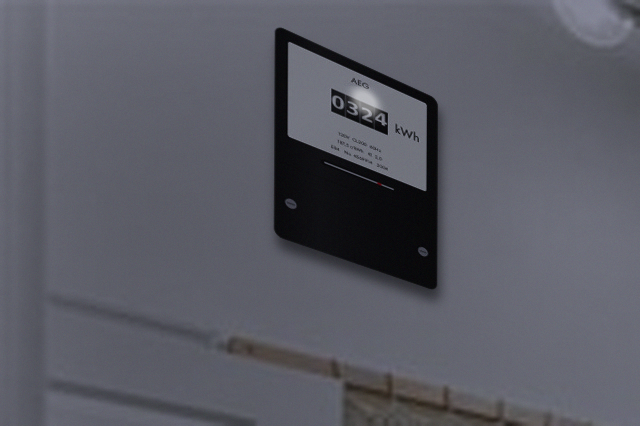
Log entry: **324** kWh
